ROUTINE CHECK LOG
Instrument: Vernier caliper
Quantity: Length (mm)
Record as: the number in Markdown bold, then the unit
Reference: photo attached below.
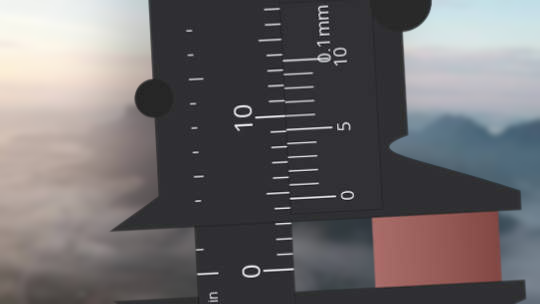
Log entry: **4.6** mm
